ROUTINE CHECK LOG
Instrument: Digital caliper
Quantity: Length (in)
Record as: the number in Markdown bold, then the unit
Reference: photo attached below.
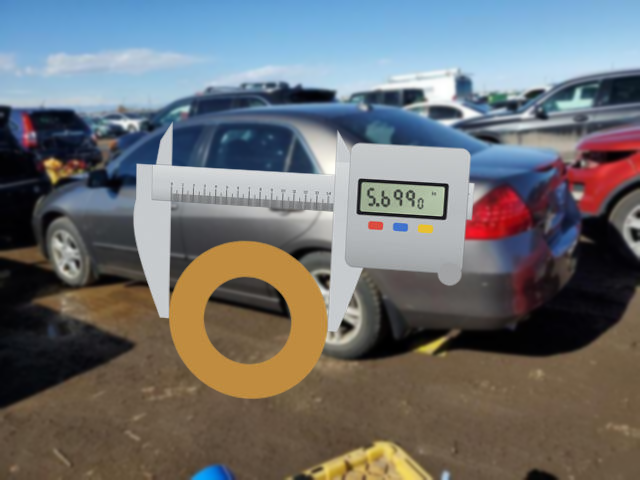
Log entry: **5.6990** in
